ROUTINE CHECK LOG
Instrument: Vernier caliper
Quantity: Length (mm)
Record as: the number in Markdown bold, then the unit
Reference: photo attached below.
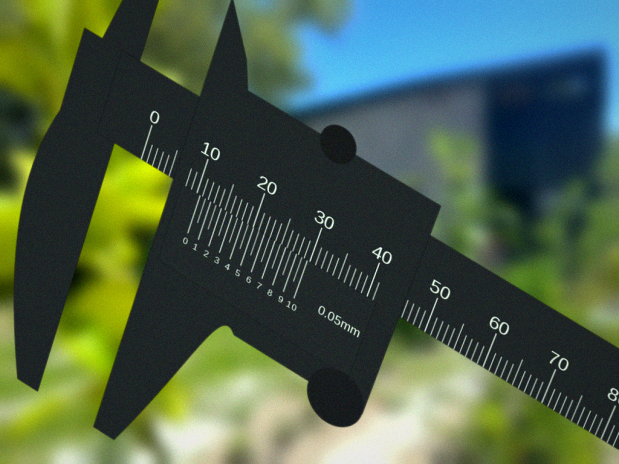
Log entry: **10.6** mm
